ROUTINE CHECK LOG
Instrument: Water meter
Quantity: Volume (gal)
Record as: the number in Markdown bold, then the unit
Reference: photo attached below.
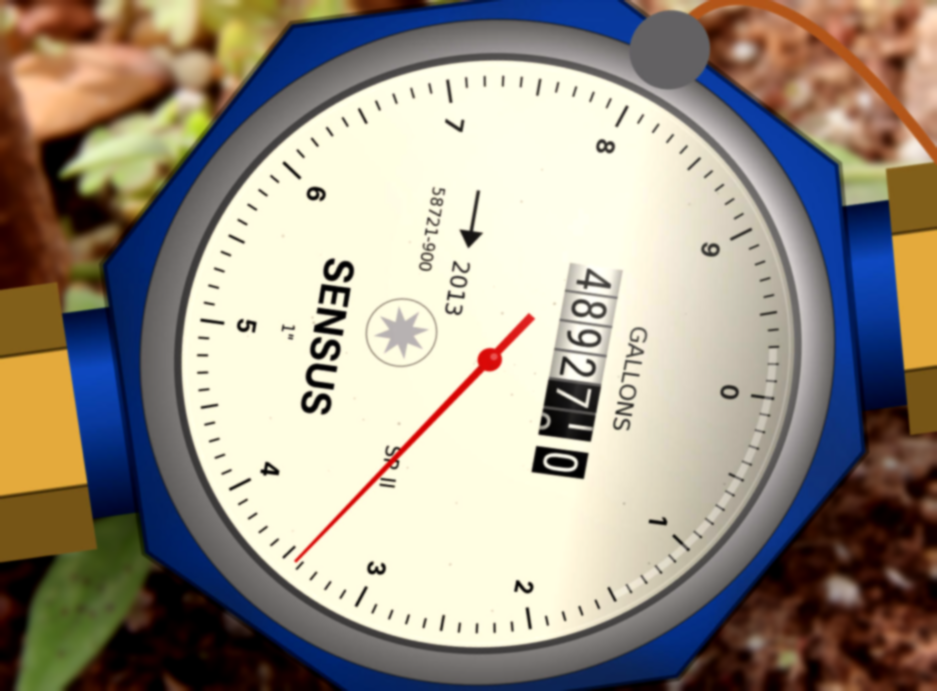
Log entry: **4892713.4** gal
